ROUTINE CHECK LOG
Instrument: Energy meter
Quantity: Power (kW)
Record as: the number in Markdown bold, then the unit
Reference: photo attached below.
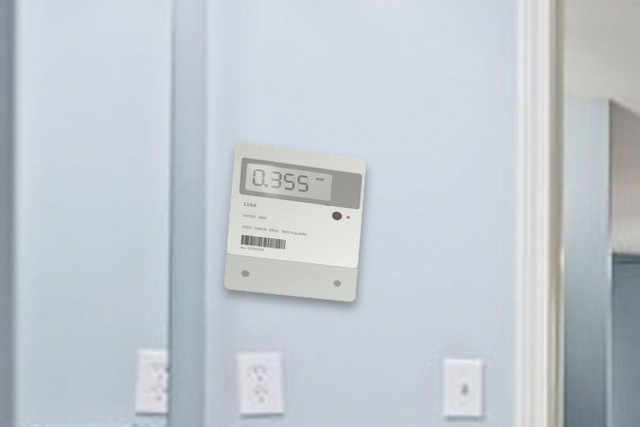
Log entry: **0.355** kW
